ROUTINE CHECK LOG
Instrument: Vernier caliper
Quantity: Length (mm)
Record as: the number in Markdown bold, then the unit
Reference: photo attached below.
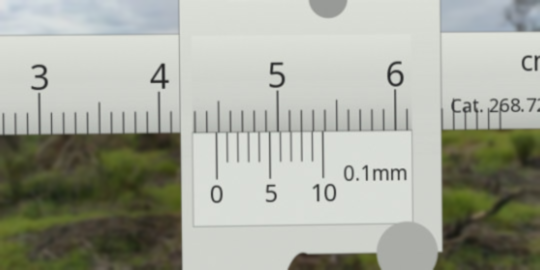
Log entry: **44.8** mm
